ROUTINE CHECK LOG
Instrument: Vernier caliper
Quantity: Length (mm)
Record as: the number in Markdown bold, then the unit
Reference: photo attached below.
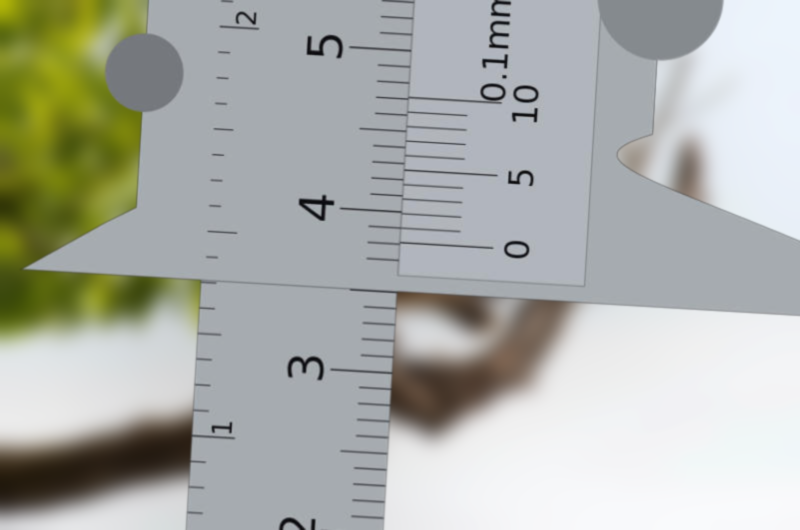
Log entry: **38.1** mm
